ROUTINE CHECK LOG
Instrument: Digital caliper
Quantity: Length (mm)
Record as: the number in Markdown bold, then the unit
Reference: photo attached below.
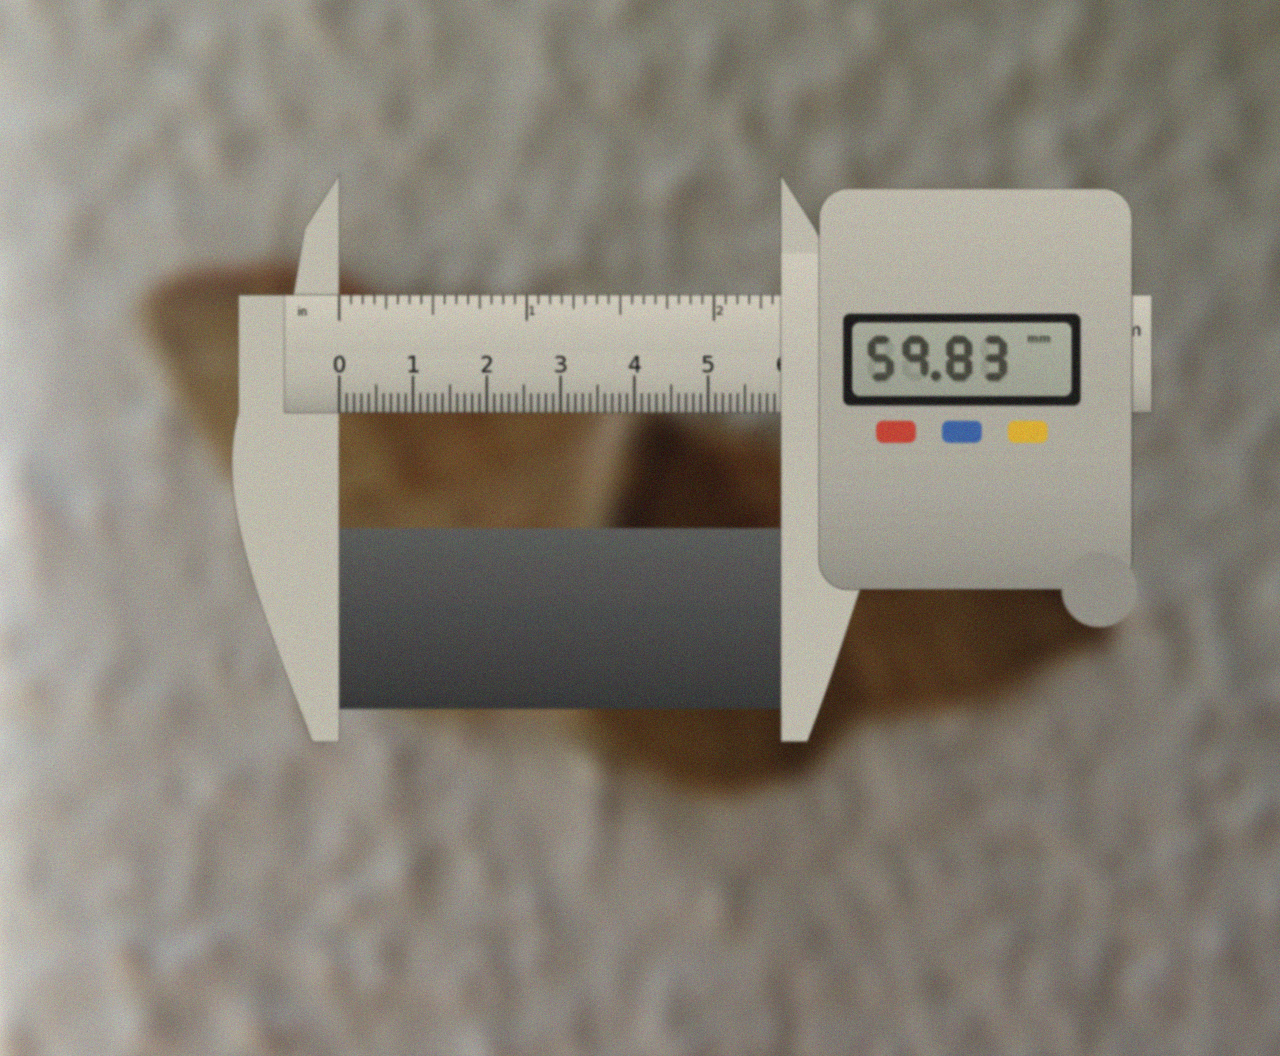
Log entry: **59.83** mm
